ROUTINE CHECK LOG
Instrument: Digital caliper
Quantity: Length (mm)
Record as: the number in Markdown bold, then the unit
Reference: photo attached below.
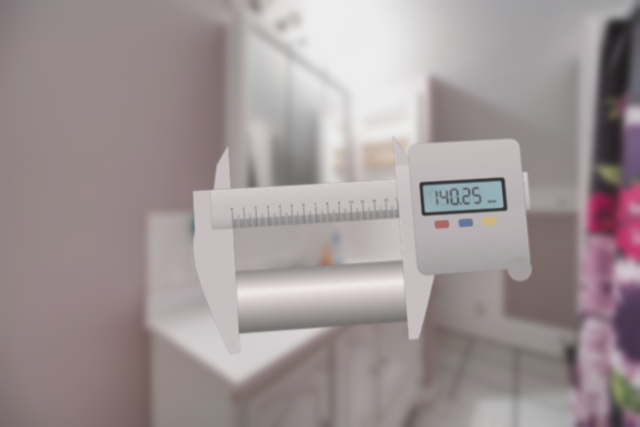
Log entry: **140.25** mm
